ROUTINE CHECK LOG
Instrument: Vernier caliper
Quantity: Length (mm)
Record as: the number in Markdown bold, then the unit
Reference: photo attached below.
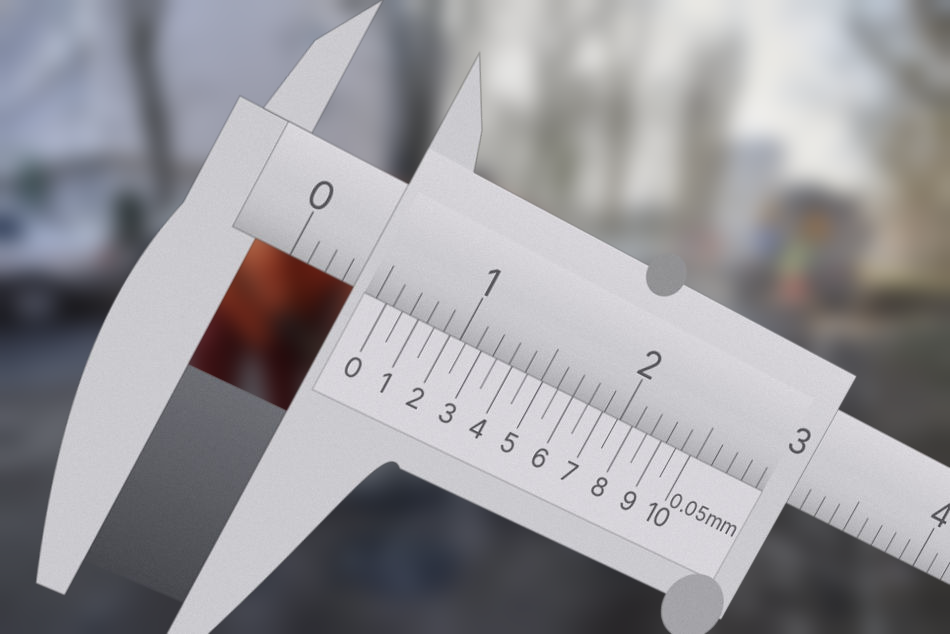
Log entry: **5.6** mm
